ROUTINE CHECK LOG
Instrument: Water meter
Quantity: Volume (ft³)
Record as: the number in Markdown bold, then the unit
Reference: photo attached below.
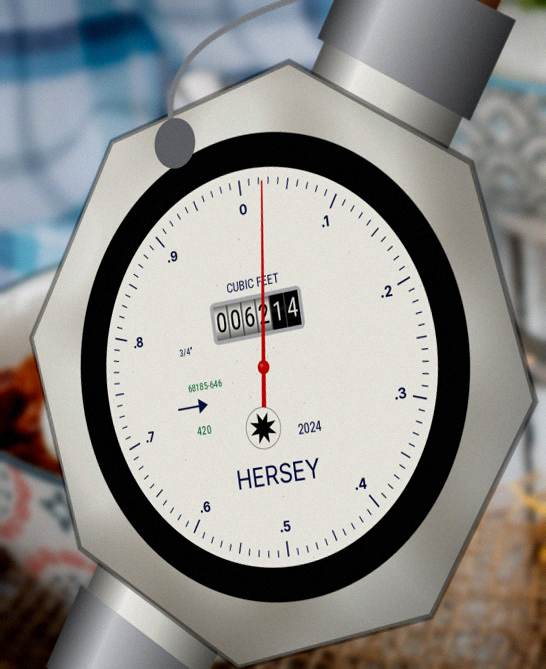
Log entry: **6214.02** ft³
